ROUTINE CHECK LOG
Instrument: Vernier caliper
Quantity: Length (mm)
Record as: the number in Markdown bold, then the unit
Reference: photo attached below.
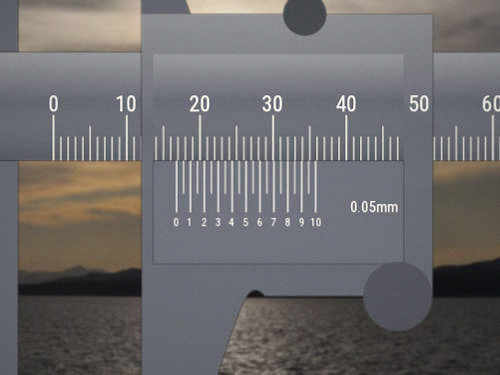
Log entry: **16.8** mm
